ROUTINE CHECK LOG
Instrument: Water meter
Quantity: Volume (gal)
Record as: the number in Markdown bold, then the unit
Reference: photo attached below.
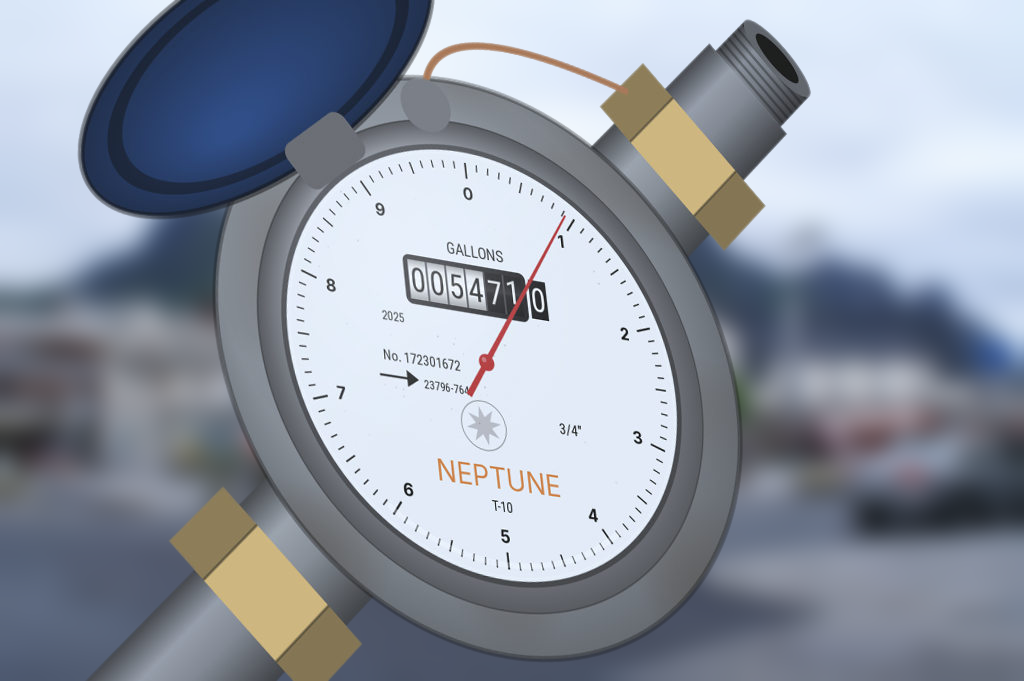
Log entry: **54710.9** gal
